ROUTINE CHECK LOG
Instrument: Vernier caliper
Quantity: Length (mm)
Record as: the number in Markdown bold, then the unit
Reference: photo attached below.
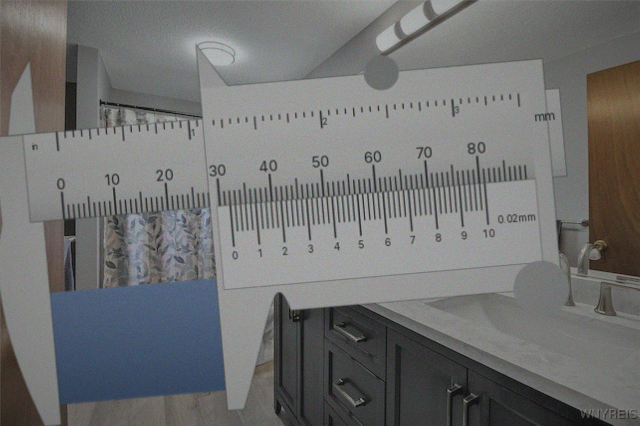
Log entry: **32.0** mm
